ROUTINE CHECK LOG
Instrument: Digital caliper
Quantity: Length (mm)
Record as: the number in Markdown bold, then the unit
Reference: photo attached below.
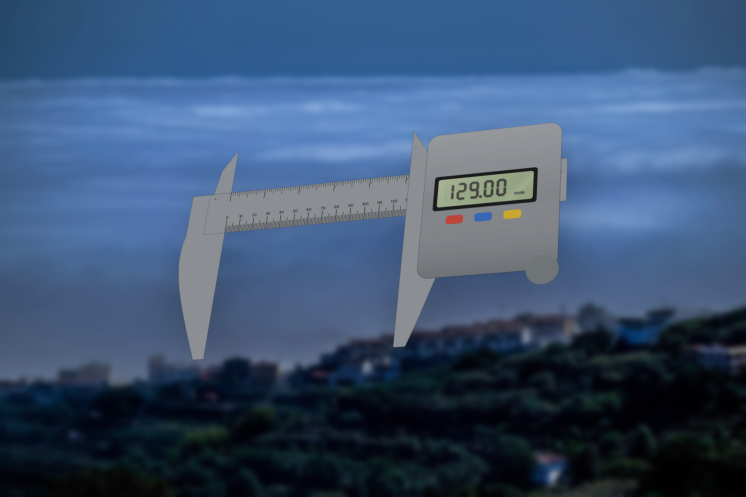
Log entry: **129.00** mm
